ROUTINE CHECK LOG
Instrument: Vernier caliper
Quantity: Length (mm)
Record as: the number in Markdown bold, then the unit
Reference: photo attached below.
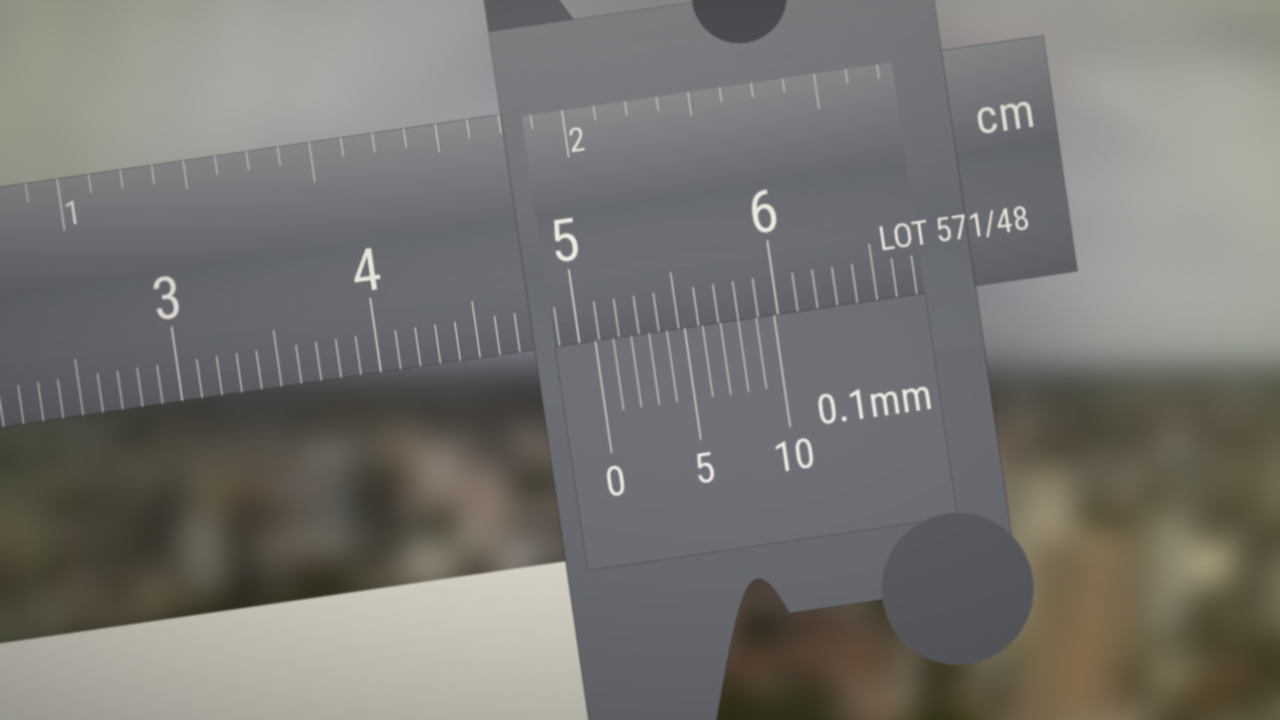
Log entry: **50.8** mm
